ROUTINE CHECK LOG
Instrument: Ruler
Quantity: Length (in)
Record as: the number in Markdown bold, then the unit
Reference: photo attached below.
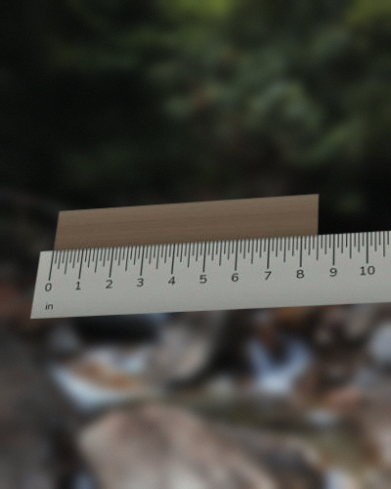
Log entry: **8.5** in
